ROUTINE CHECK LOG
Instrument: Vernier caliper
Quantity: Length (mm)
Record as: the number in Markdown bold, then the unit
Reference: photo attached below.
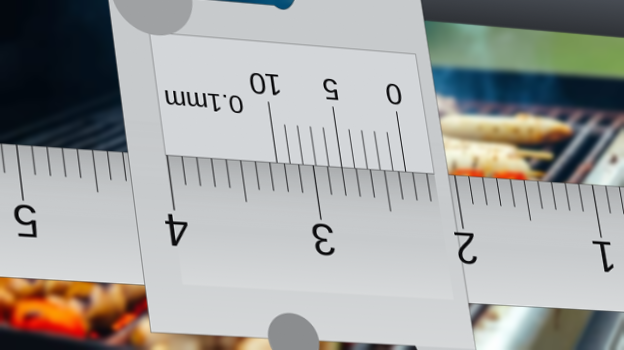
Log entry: **23.5** mm
